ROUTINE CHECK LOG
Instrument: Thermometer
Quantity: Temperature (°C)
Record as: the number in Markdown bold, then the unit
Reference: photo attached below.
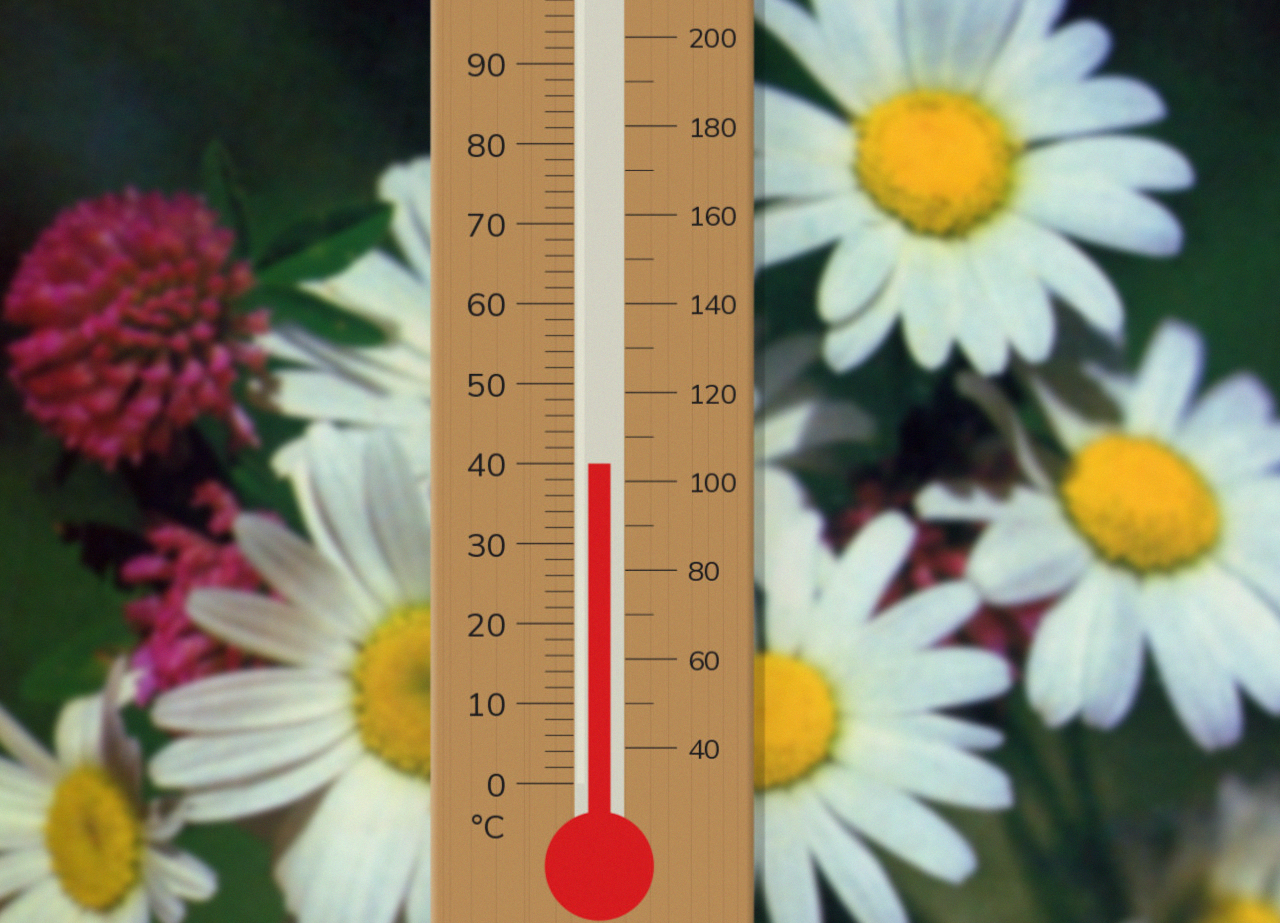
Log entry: **40** °C
